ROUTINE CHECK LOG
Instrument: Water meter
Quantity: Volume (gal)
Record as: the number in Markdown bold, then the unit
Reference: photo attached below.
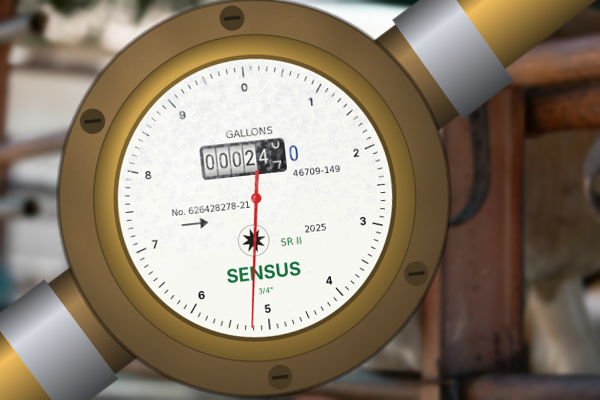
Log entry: **2465.2** gal
